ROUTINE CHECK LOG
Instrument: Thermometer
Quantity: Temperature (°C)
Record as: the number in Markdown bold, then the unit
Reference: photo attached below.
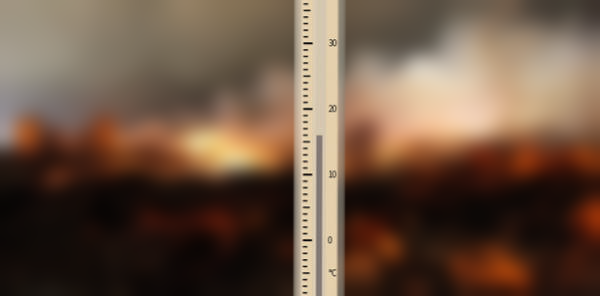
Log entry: **16** °C
